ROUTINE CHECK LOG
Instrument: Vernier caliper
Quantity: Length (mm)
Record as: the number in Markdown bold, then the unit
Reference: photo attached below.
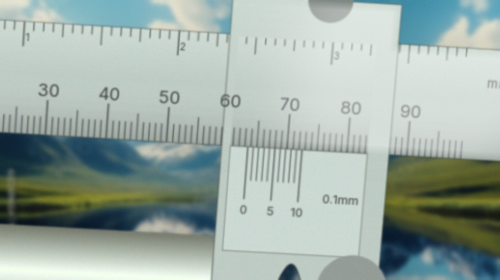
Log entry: **63.5** mm
